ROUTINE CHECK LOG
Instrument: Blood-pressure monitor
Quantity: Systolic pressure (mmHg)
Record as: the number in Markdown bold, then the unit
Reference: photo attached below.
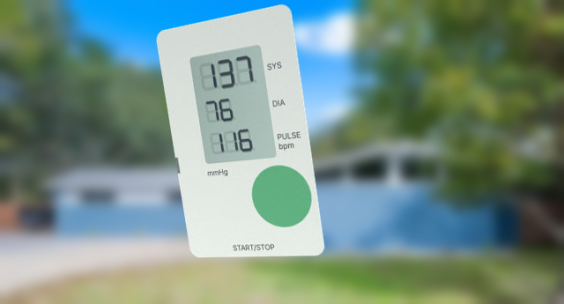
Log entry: **137** mmHg
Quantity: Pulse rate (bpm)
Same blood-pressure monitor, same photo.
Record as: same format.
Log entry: **116** bpm
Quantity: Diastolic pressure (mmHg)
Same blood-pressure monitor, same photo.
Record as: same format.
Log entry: **76** mmHg
